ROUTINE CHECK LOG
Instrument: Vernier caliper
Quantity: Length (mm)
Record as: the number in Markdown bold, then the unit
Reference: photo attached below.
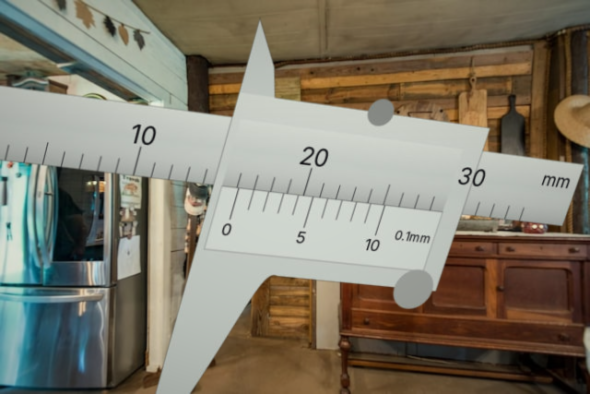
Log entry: **16.1** mm
